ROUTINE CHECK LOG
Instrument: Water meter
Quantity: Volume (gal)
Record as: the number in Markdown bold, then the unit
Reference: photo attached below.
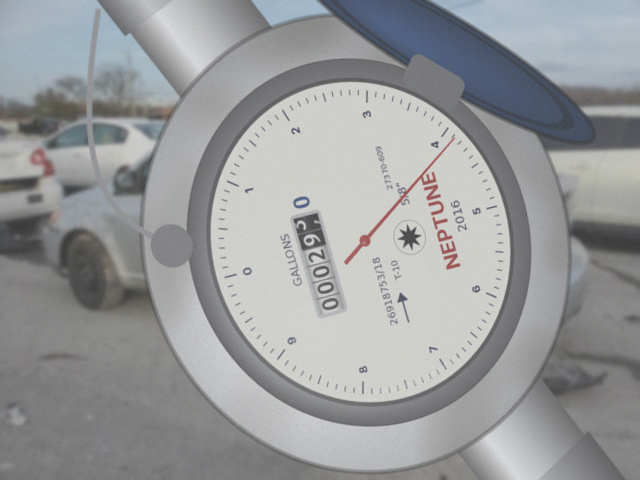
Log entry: **2934.1** gal
